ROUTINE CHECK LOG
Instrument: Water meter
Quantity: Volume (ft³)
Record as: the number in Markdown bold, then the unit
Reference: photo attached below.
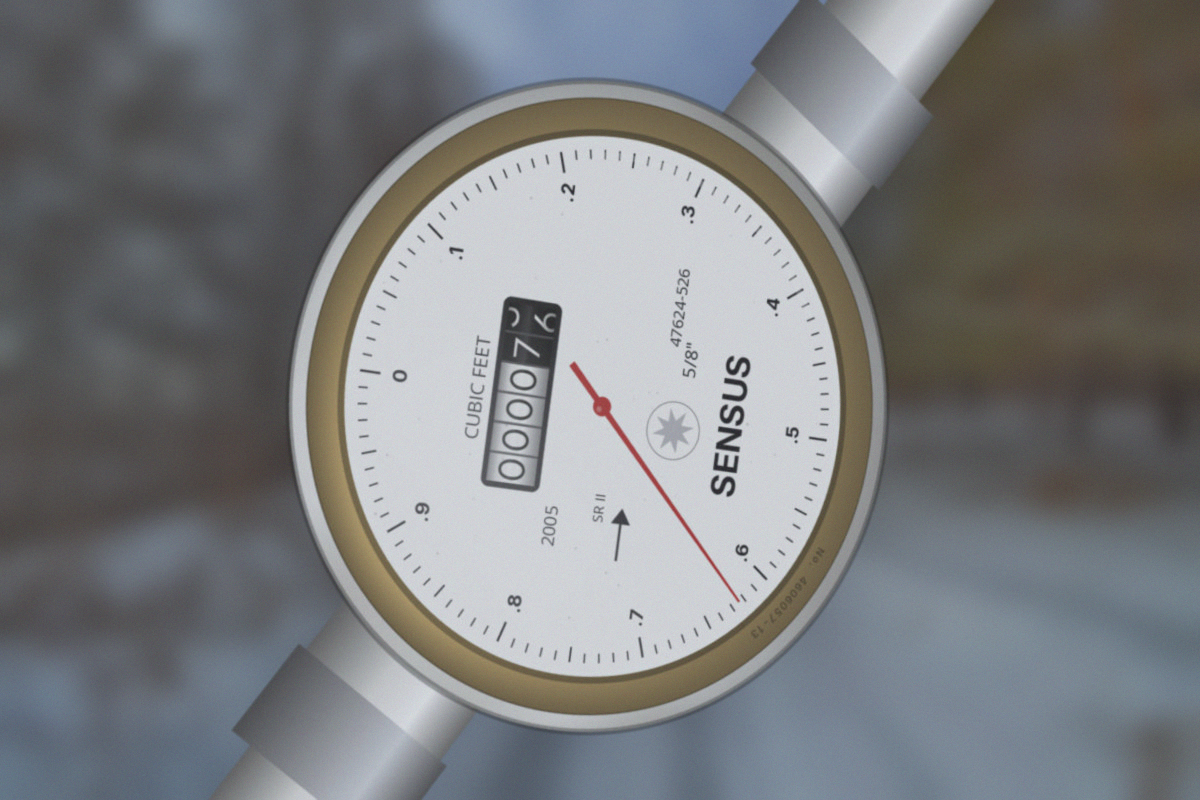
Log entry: **75.62** ft³
